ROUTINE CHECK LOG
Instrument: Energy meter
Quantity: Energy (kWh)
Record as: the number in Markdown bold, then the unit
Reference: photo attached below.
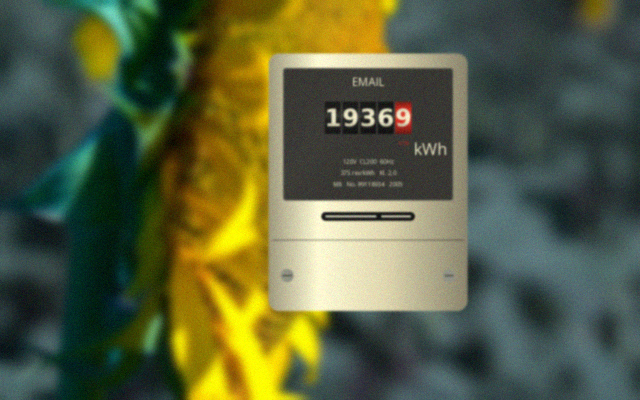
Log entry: **1936.9** kWh
